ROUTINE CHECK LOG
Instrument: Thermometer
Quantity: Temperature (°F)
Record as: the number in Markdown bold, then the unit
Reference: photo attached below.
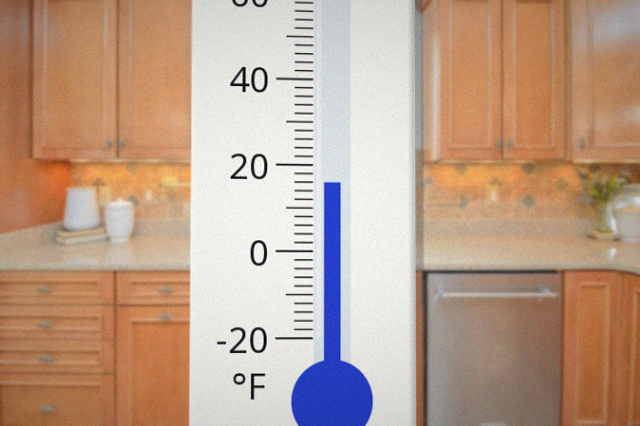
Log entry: **16** °F
